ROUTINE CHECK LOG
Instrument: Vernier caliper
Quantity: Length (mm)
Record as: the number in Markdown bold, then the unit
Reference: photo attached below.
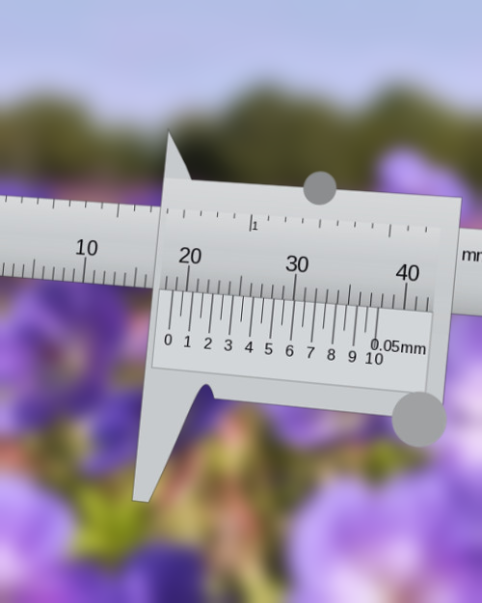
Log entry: **18.7** mm
